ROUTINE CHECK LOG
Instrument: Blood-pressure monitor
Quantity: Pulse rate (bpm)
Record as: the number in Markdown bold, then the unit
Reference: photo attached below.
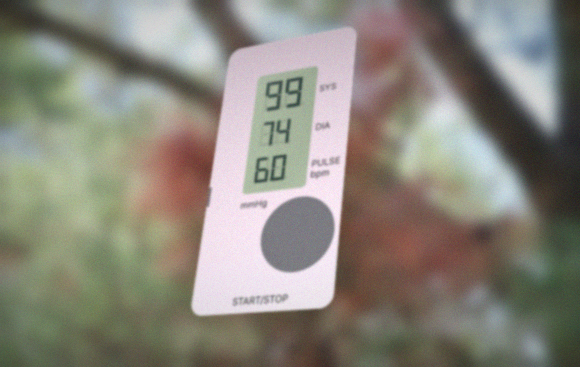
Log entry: **60** bpm
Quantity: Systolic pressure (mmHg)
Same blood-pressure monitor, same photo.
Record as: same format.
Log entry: **99** mmHg
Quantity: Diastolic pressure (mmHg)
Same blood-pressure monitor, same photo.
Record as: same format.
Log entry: **74** mmHg
